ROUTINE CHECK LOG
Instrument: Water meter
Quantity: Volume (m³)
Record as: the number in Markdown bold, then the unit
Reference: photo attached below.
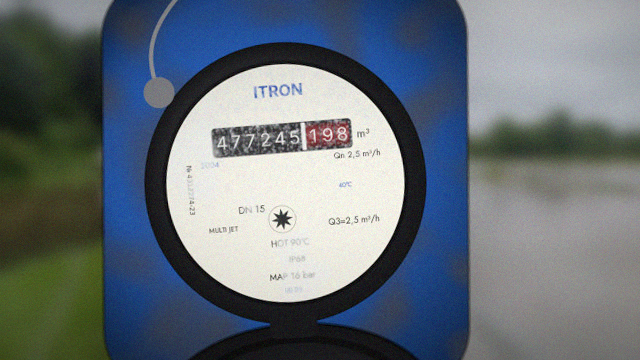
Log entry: **477245.198** m³
